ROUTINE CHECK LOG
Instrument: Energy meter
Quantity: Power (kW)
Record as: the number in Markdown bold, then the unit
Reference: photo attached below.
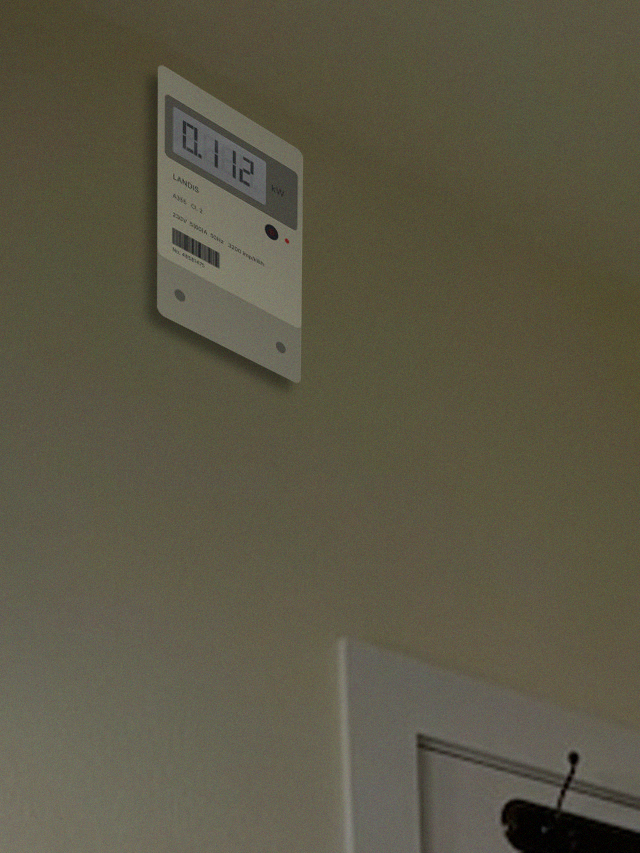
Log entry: **0.112** kW
